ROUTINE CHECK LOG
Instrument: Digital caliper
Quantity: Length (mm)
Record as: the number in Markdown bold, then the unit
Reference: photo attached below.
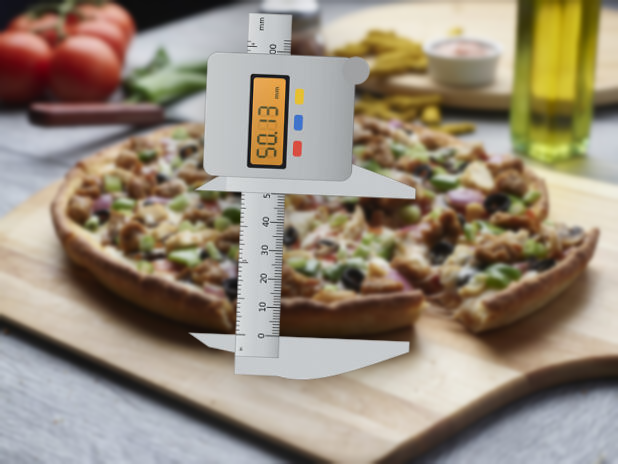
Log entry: **50.13** mm
